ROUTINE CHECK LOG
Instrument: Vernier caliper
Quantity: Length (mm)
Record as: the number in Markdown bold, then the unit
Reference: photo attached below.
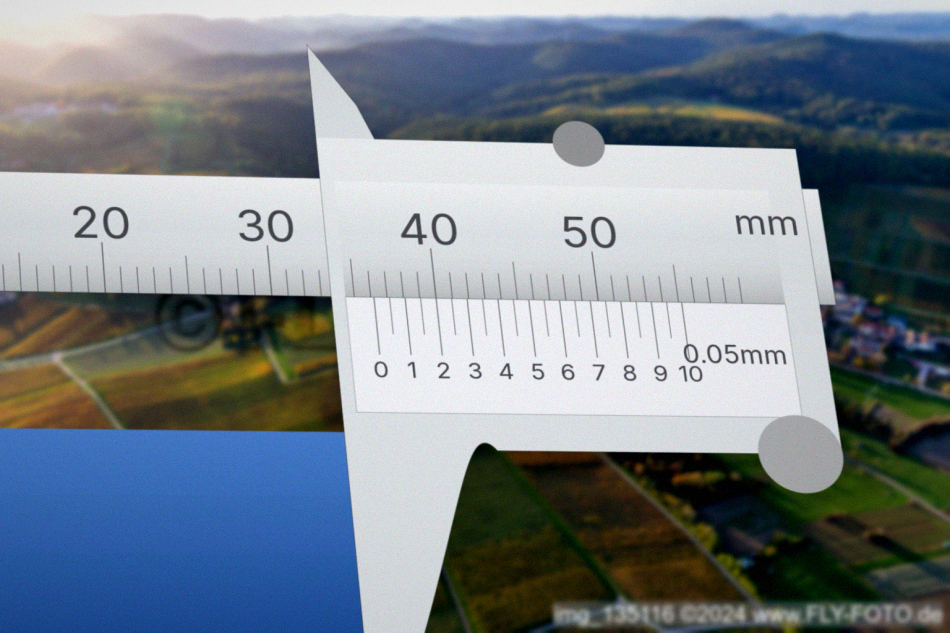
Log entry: **36.2** mm
